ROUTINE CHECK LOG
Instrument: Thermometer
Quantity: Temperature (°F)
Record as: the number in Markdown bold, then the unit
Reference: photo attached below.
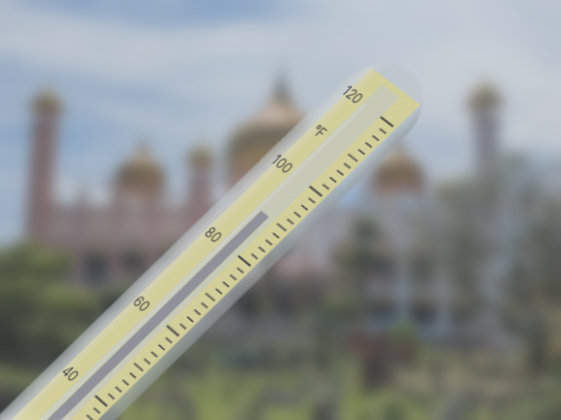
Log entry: **90** °F
